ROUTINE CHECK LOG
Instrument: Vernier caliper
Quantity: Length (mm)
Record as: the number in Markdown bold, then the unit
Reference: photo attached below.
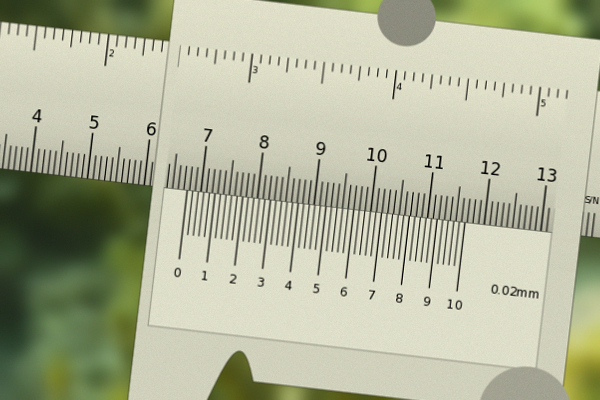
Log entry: **67.6** mm
